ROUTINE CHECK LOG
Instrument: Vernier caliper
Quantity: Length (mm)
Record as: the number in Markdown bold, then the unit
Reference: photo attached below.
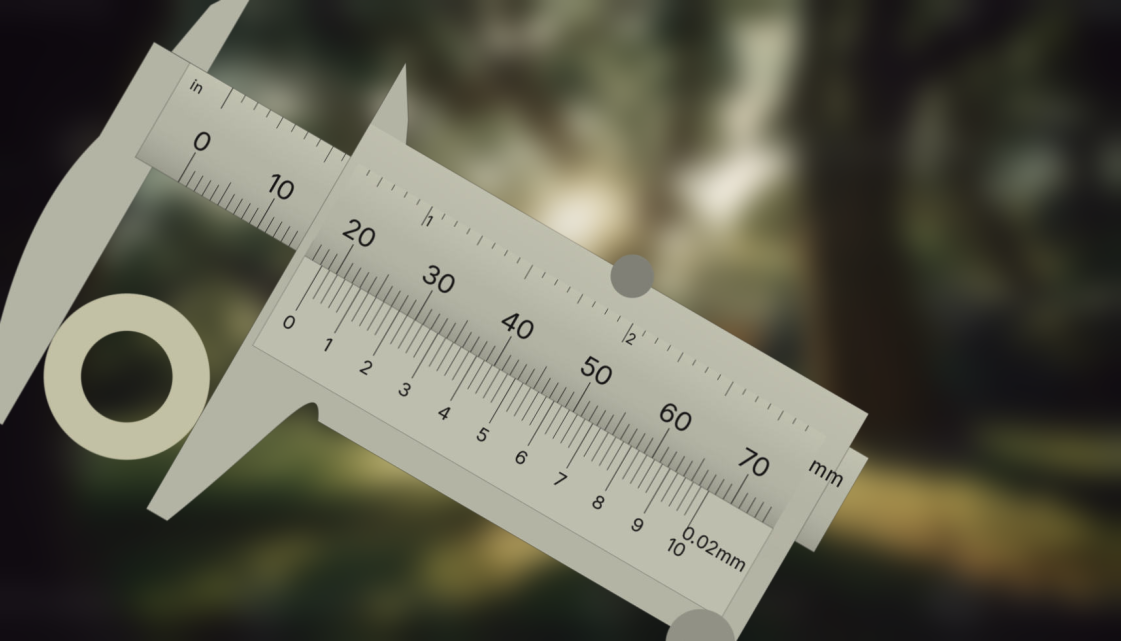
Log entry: **18.2** mm
